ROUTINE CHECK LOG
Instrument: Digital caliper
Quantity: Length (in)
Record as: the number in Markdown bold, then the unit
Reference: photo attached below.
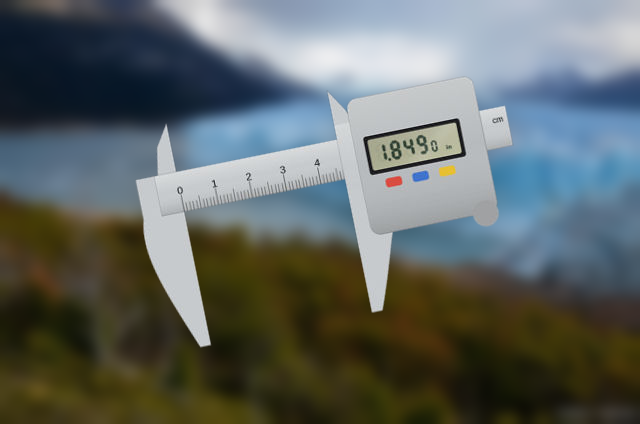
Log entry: **1.8490** in
